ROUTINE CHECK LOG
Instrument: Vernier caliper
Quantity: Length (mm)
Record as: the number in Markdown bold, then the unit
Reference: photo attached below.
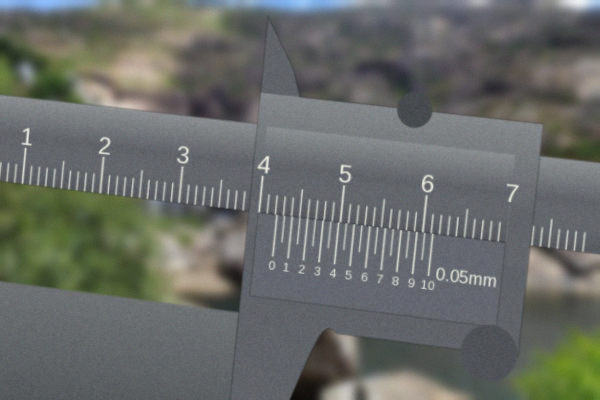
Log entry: **42.2** mm
